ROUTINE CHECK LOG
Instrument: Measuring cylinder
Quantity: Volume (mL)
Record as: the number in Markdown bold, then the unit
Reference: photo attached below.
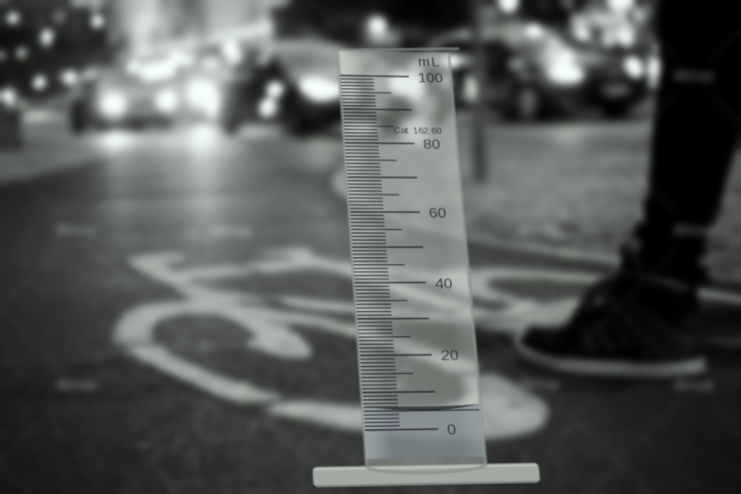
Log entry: **5** mL
